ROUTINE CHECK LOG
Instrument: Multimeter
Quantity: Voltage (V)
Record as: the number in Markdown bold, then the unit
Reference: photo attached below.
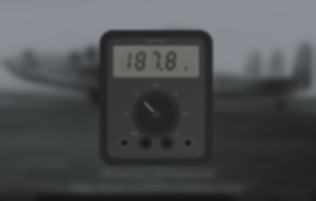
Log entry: **187.8** V
